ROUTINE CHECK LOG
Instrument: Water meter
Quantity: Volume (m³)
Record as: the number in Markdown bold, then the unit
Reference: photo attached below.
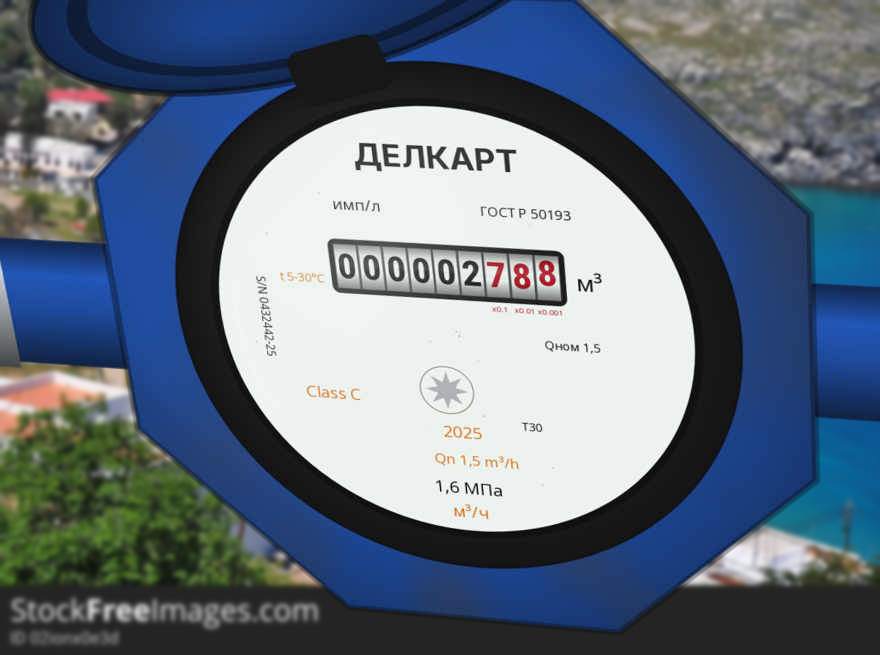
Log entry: **2.788** m³
